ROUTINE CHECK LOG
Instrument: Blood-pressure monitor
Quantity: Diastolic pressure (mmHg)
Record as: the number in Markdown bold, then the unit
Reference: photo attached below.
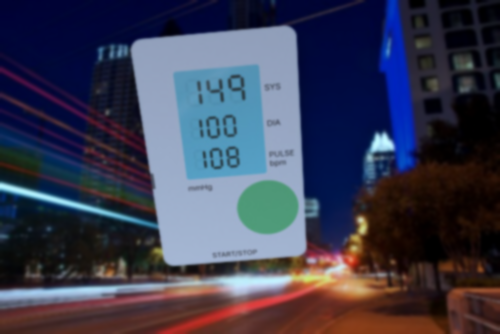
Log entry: **100** mmHg
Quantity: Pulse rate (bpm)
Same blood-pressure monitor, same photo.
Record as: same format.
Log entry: **108** bpm
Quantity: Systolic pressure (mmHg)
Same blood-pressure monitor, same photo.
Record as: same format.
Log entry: **149** mmHg
